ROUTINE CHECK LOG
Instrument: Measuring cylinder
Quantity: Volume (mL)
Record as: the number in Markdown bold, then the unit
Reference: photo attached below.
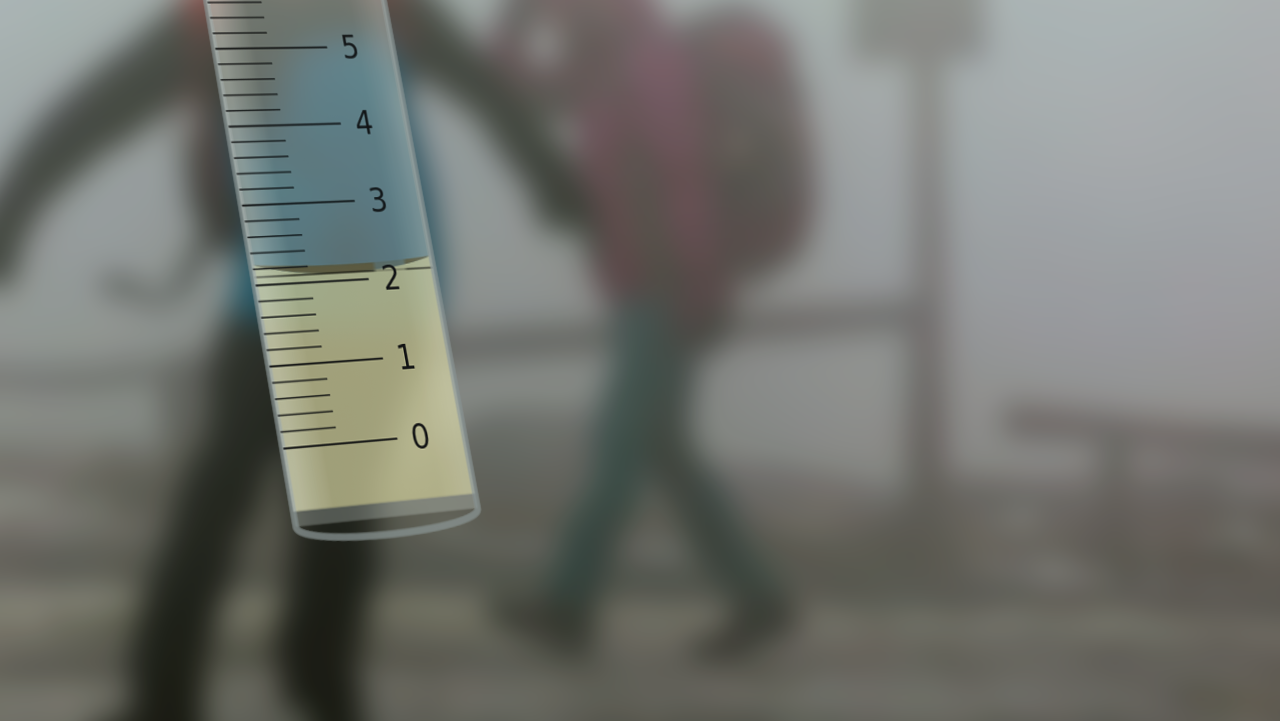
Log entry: **2.1** mL
